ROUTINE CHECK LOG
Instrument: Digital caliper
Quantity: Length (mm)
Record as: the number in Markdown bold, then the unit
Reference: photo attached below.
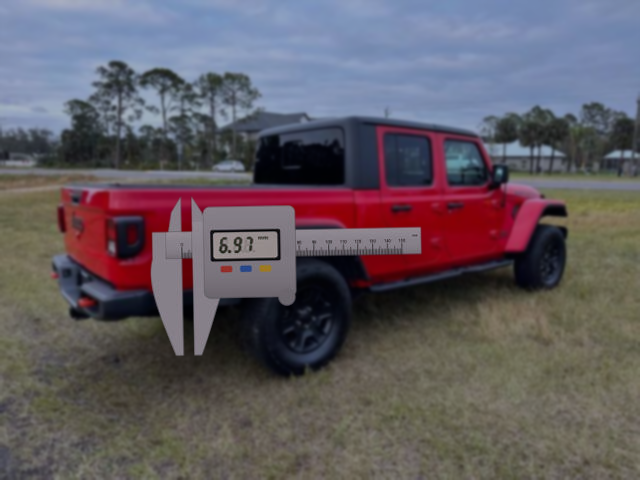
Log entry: **6.97** mm
